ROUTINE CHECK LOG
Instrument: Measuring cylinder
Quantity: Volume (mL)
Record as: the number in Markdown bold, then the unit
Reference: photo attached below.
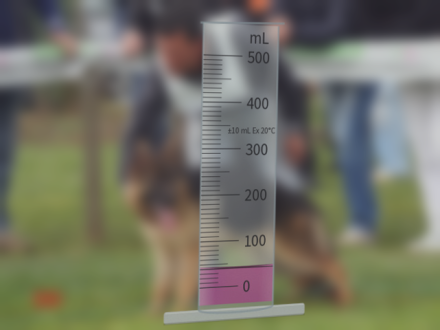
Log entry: **40** mL
